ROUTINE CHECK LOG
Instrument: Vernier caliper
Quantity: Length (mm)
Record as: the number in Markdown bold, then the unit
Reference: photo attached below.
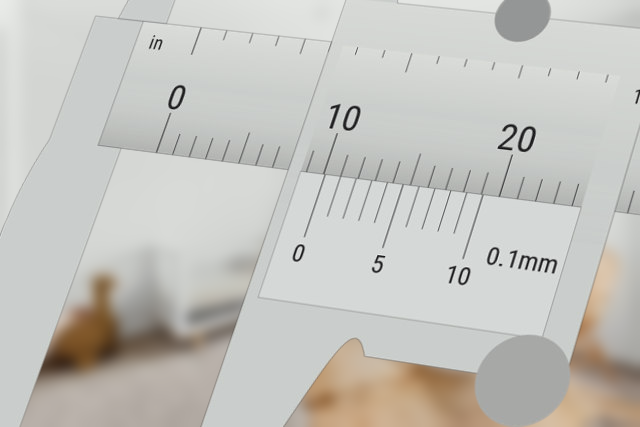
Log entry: **10.1** mm
